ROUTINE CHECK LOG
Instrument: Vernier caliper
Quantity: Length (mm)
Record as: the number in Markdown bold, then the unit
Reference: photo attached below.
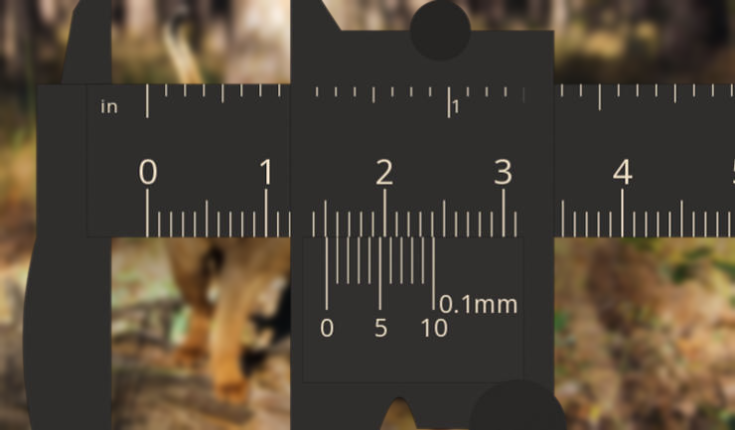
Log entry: **15.1** mm
